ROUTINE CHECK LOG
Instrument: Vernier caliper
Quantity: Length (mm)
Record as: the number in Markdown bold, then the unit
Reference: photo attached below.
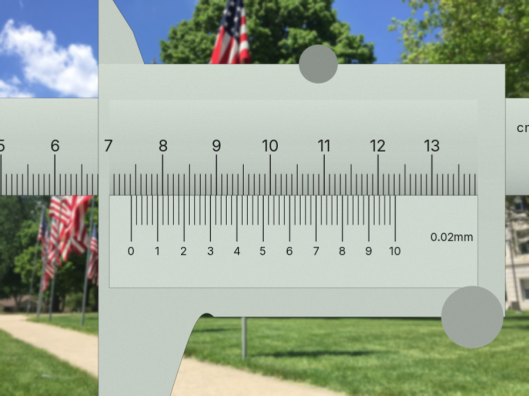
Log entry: **74.2** mm
